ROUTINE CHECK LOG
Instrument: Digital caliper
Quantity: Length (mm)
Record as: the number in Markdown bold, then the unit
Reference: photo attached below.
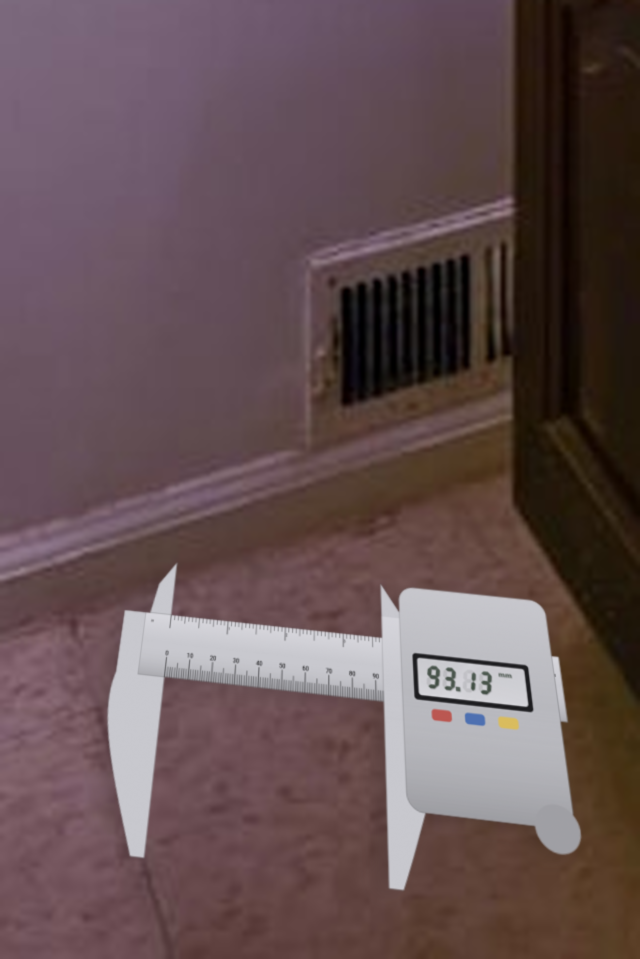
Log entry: **93.13** mm
